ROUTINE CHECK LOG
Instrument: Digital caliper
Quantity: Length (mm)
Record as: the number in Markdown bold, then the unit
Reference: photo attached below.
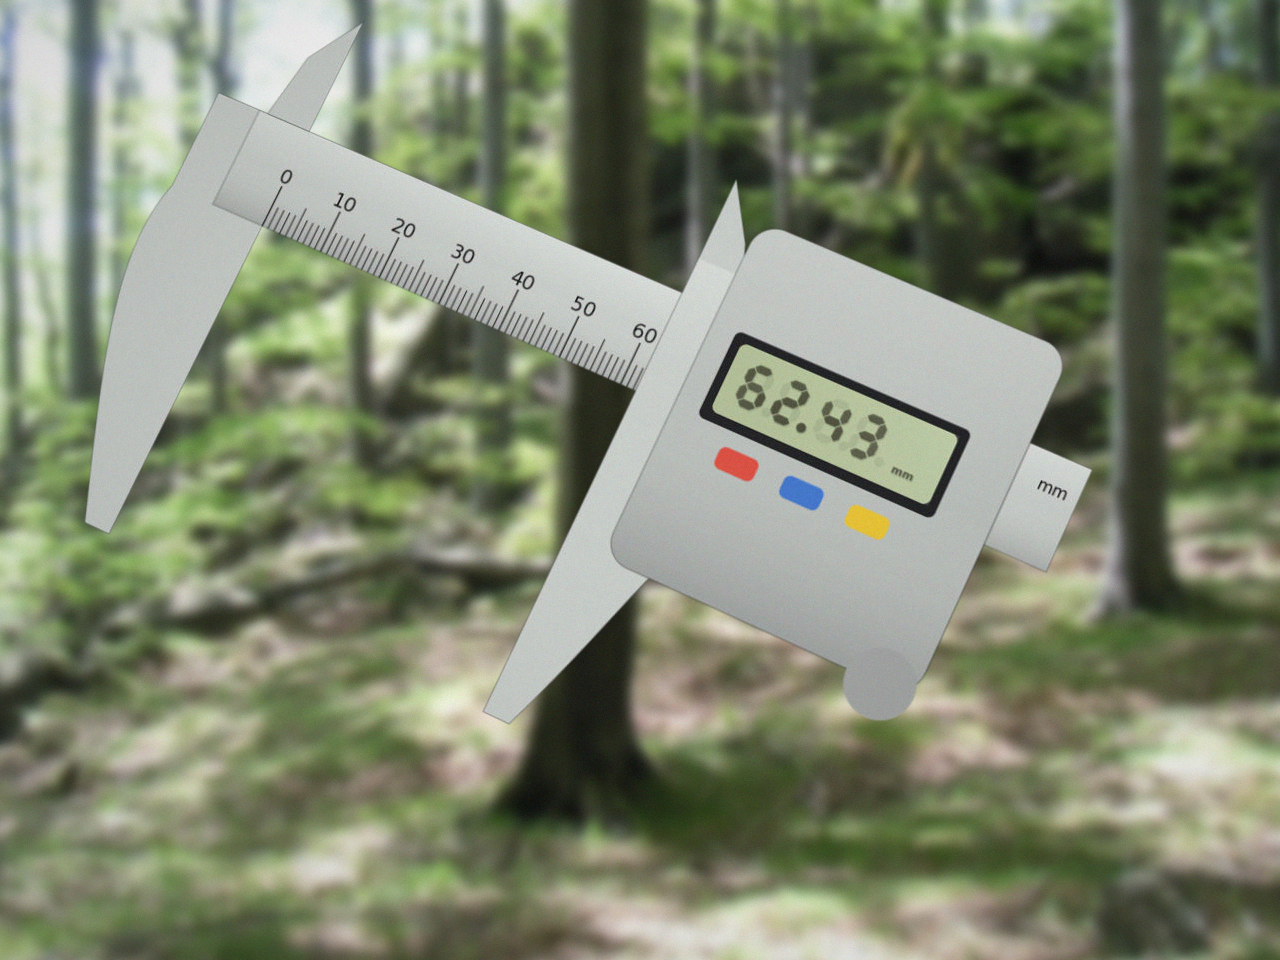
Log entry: **62.43** mm
